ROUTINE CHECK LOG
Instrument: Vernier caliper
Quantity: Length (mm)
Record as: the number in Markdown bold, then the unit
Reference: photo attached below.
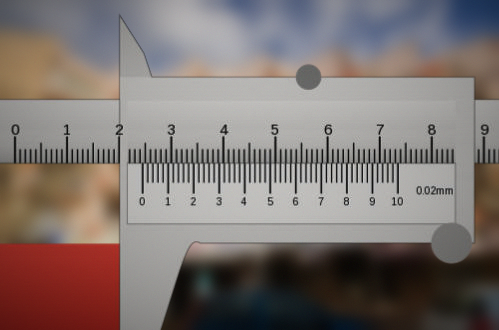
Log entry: **24.5** mm
